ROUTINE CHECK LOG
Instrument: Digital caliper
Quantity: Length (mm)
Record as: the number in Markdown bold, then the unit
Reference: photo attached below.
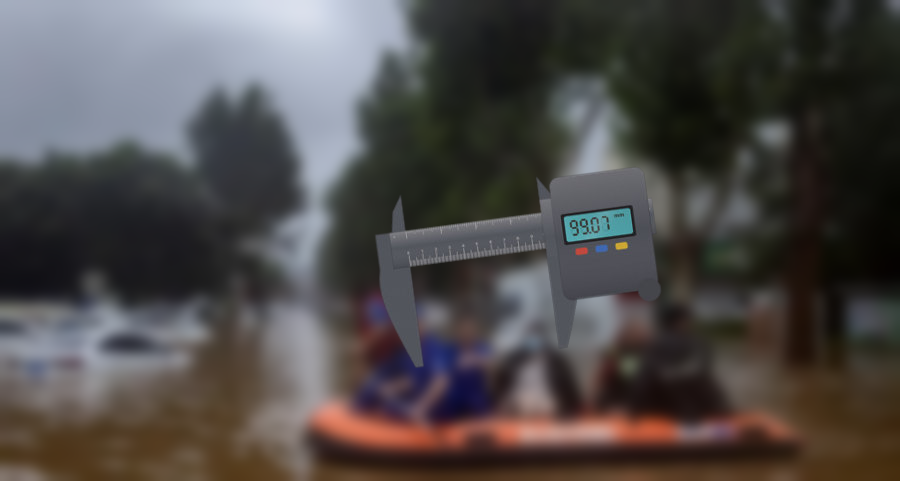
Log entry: **99.07** mm
